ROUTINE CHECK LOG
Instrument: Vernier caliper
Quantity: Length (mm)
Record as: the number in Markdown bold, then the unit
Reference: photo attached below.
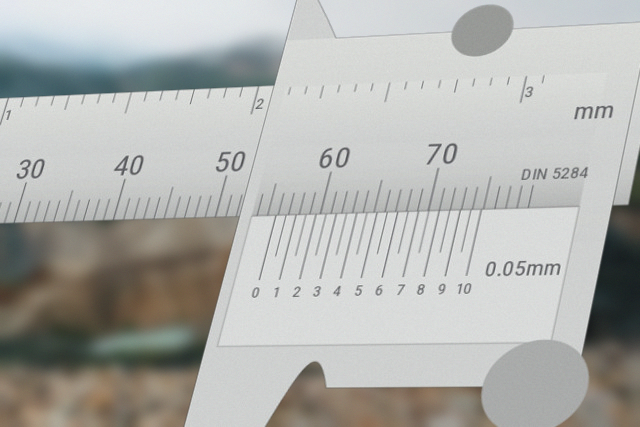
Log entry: **55.8** mm
